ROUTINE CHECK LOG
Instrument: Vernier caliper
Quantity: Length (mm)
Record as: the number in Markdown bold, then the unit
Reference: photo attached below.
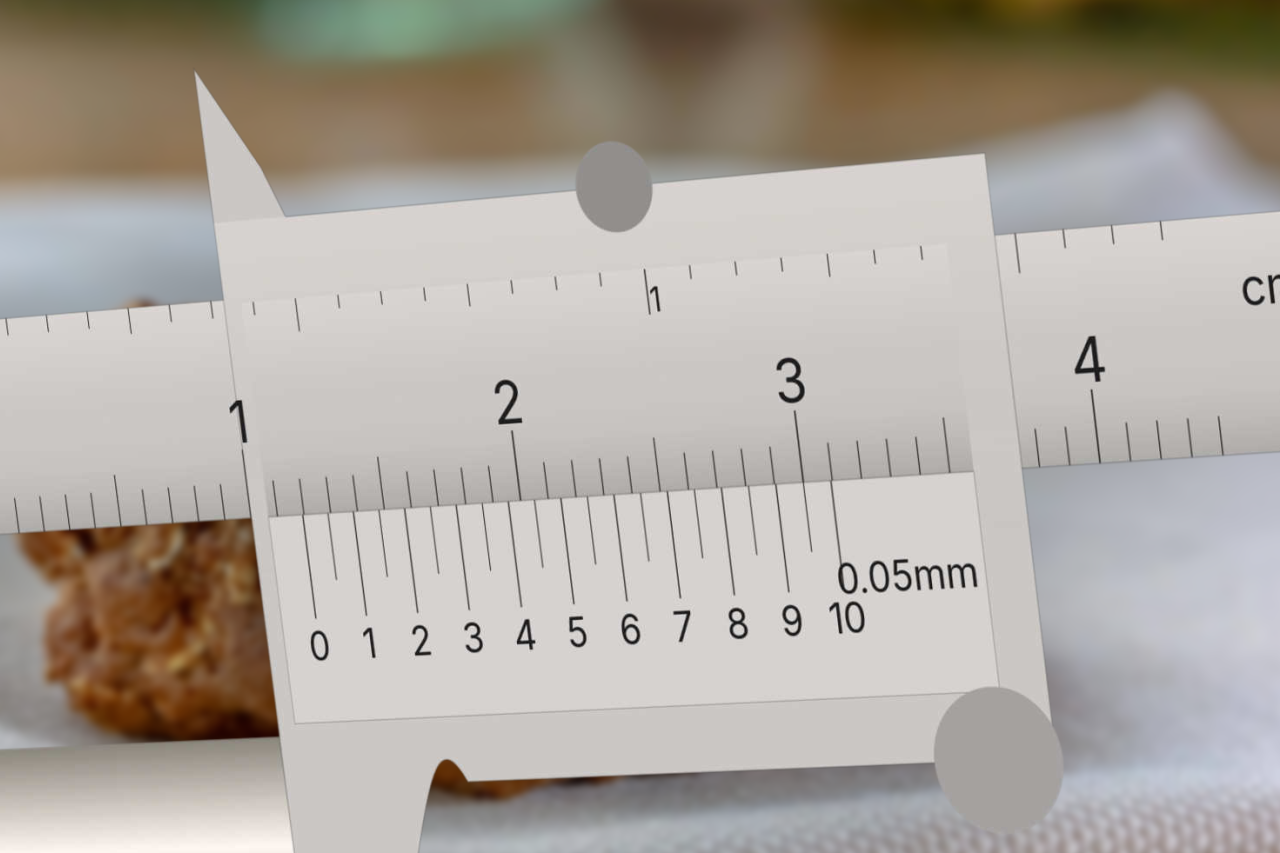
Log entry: **11.95** mm
